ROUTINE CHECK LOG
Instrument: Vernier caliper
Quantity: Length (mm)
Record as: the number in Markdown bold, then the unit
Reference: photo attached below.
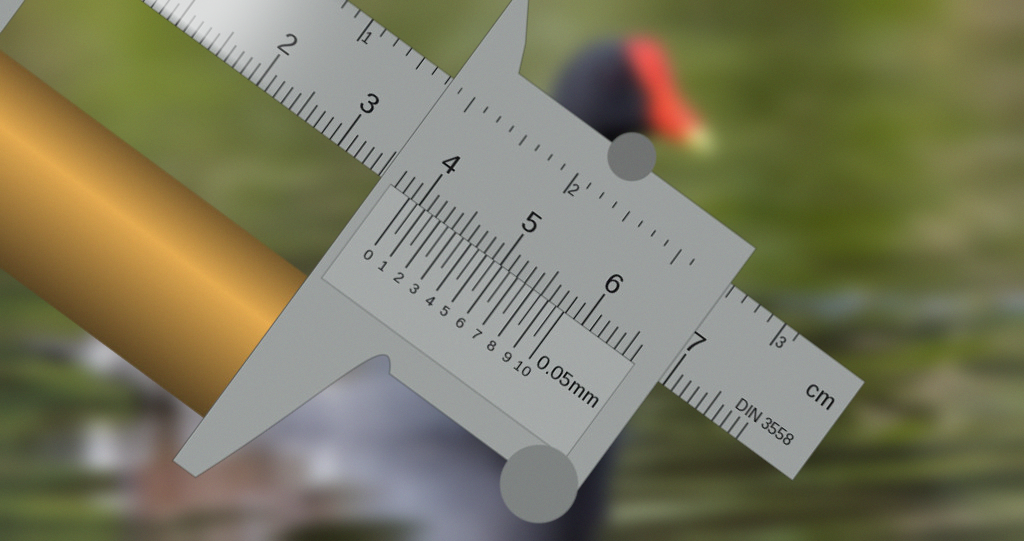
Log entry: **38.8** mm
